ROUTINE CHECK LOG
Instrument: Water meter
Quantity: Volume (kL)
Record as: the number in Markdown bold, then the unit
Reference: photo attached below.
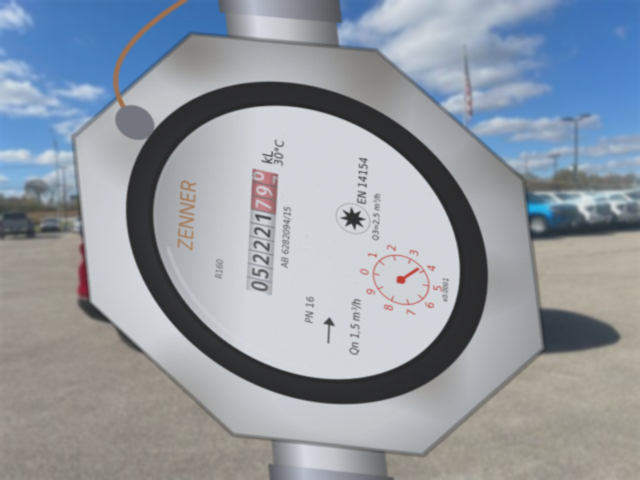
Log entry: **52221.7963** kL
